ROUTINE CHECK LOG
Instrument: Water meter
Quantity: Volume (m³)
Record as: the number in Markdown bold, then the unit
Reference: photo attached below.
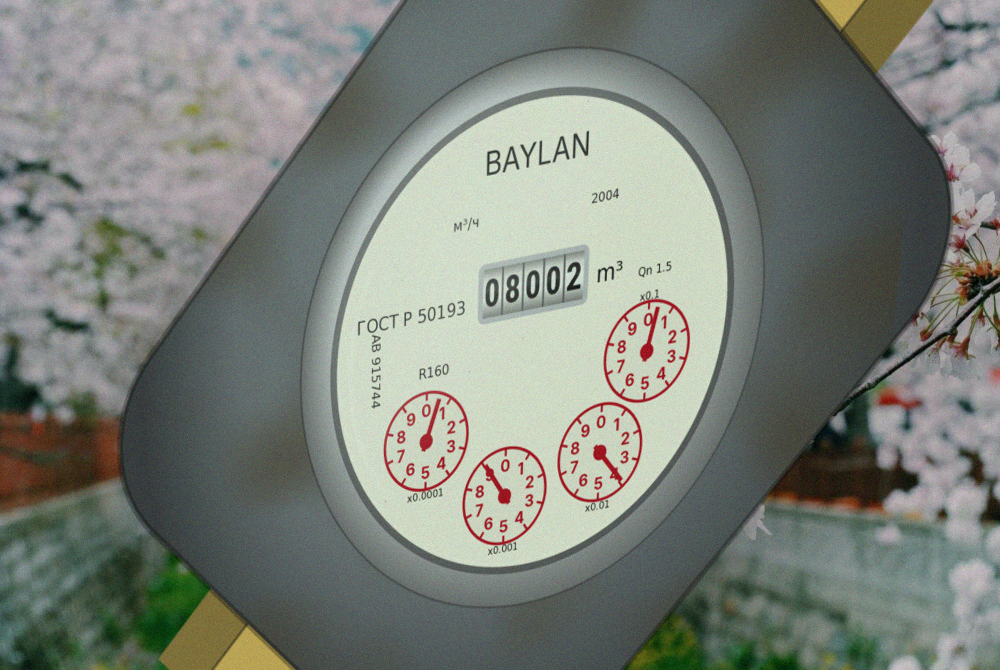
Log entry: **8002.0390** m³
